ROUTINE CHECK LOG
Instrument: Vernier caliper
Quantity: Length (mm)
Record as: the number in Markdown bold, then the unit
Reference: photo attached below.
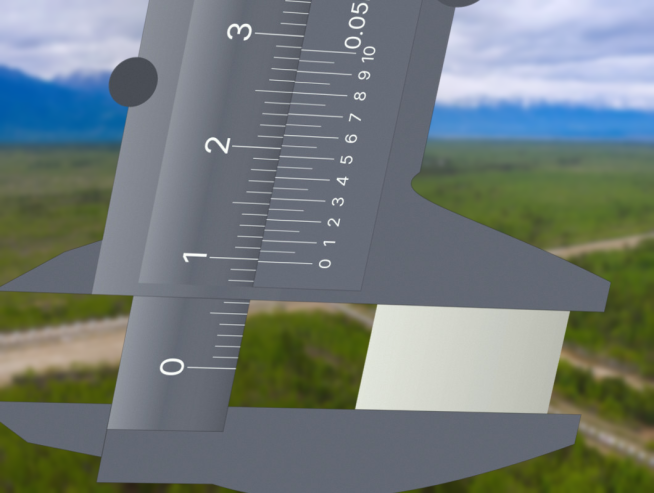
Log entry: **9.8** mm
